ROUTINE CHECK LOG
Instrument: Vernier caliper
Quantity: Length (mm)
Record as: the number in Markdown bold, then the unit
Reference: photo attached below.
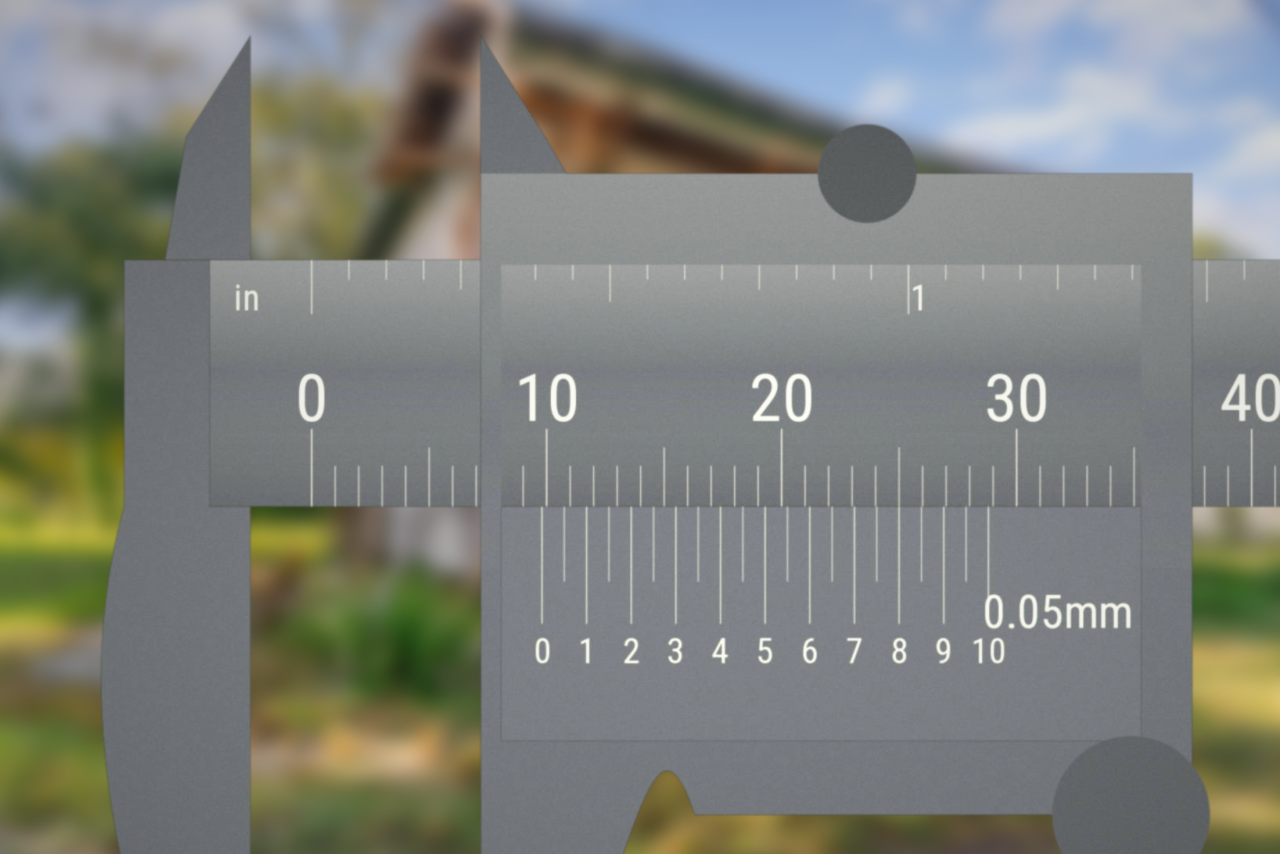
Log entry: **9.8** mm
